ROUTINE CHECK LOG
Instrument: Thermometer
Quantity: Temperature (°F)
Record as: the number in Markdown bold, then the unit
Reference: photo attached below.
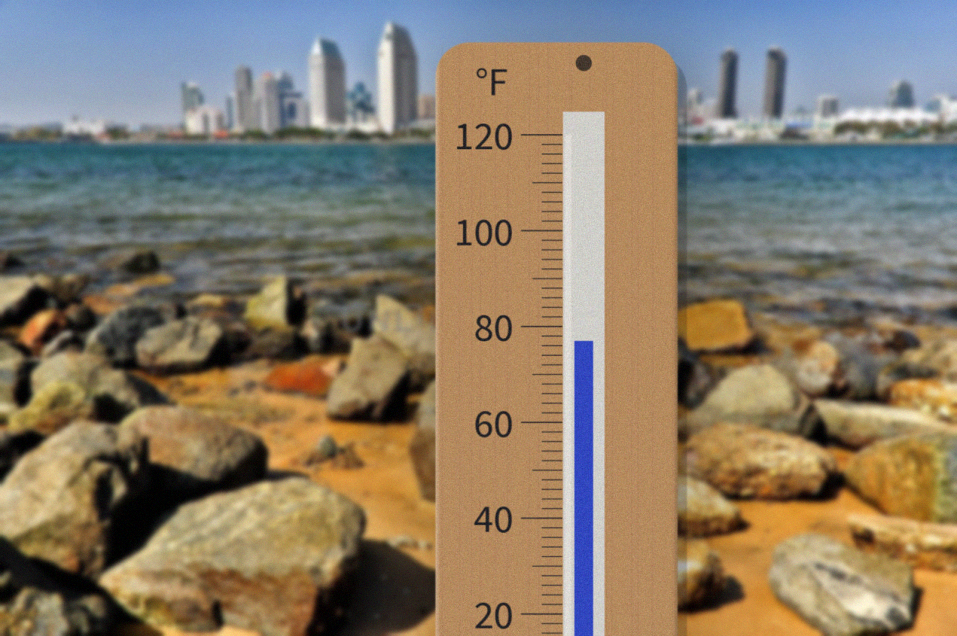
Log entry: **77** °F
